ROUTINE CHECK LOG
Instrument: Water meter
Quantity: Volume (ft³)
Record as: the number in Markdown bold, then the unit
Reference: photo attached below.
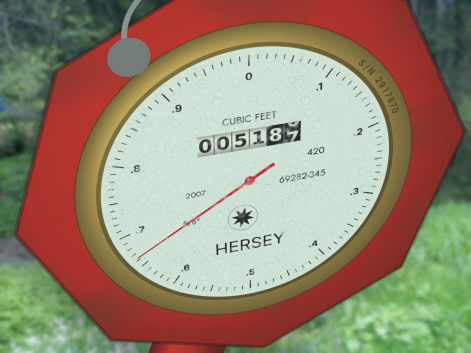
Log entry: **5186.66** ft³
